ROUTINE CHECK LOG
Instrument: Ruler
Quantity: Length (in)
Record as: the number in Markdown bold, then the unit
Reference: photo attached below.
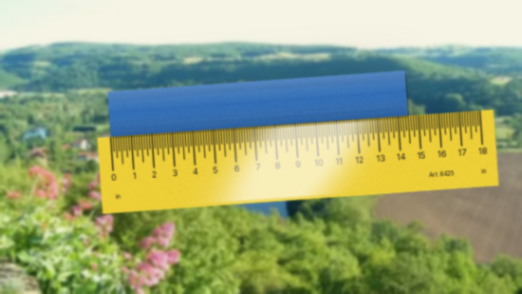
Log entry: **14.5** in
